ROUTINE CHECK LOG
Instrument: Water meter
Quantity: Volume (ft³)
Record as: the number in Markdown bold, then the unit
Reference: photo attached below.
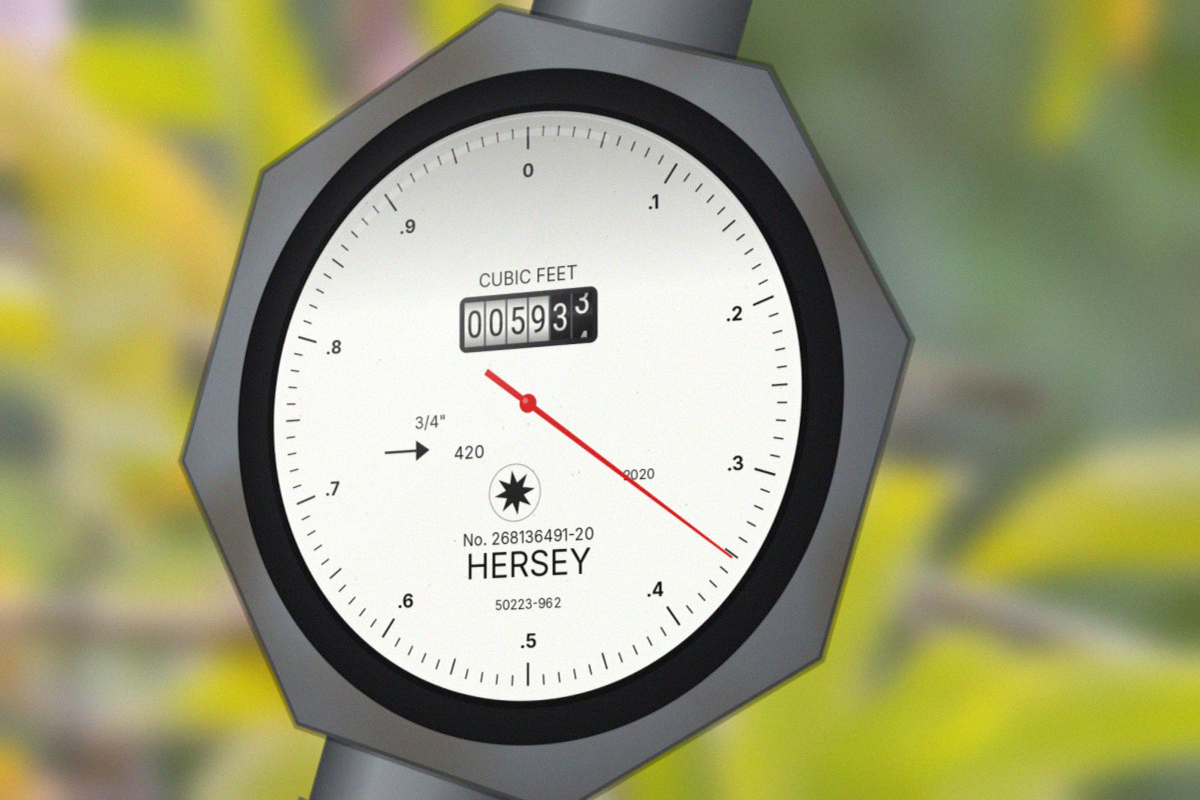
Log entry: **5933.35** ft³
